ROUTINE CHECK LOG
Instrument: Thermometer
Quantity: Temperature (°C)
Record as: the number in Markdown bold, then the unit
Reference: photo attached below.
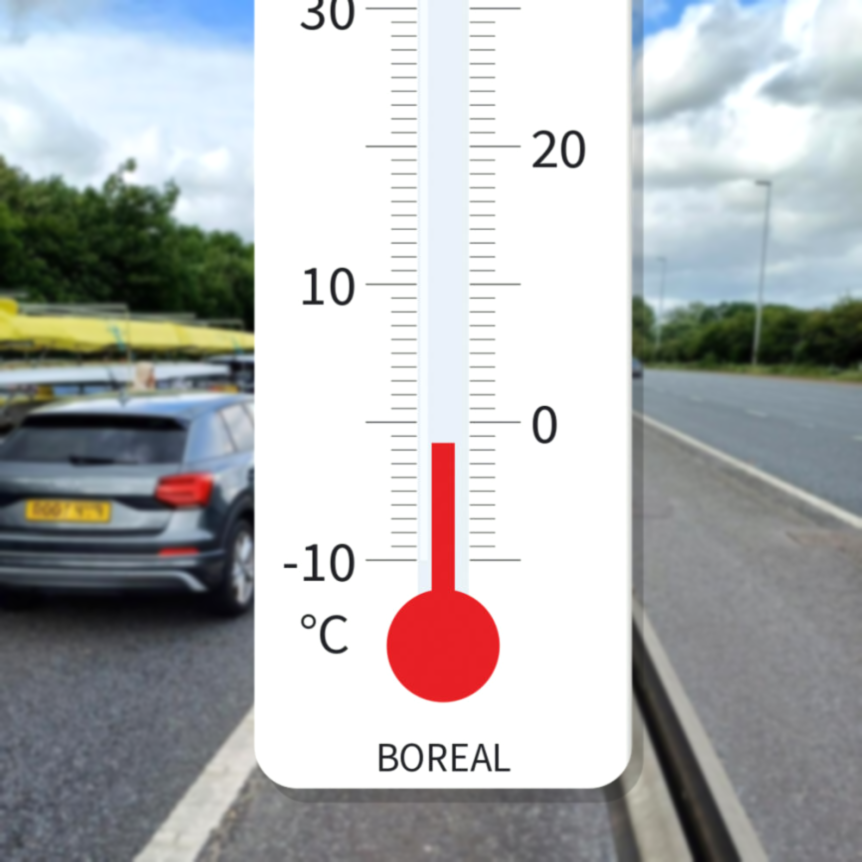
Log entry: **-1.5** °C
